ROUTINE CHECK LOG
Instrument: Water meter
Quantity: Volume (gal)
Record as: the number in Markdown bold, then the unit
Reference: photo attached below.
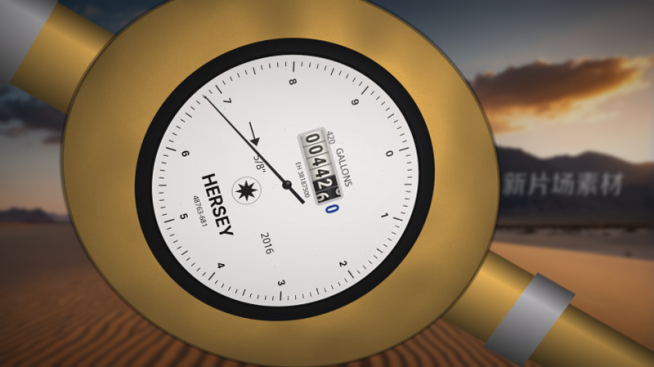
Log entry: **44256.8** gal
